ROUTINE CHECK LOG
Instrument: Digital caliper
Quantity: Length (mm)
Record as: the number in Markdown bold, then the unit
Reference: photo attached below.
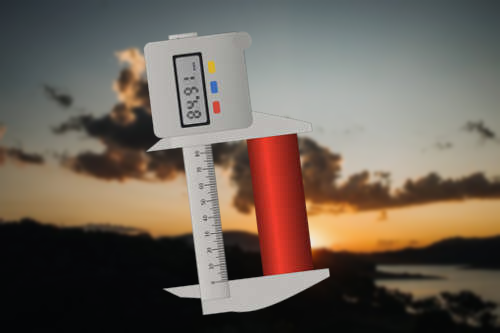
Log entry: **84.91** mm
